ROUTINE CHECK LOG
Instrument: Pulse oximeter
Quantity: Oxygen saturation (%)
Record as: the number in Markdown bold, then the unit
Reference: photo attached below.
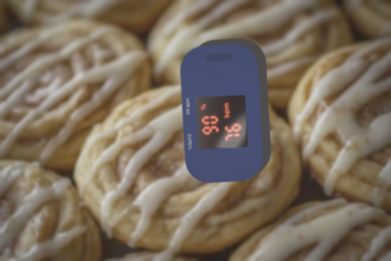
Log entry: **90** %
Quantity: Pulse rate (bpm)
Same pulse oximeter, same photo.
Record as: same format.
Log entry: **76** bpm
